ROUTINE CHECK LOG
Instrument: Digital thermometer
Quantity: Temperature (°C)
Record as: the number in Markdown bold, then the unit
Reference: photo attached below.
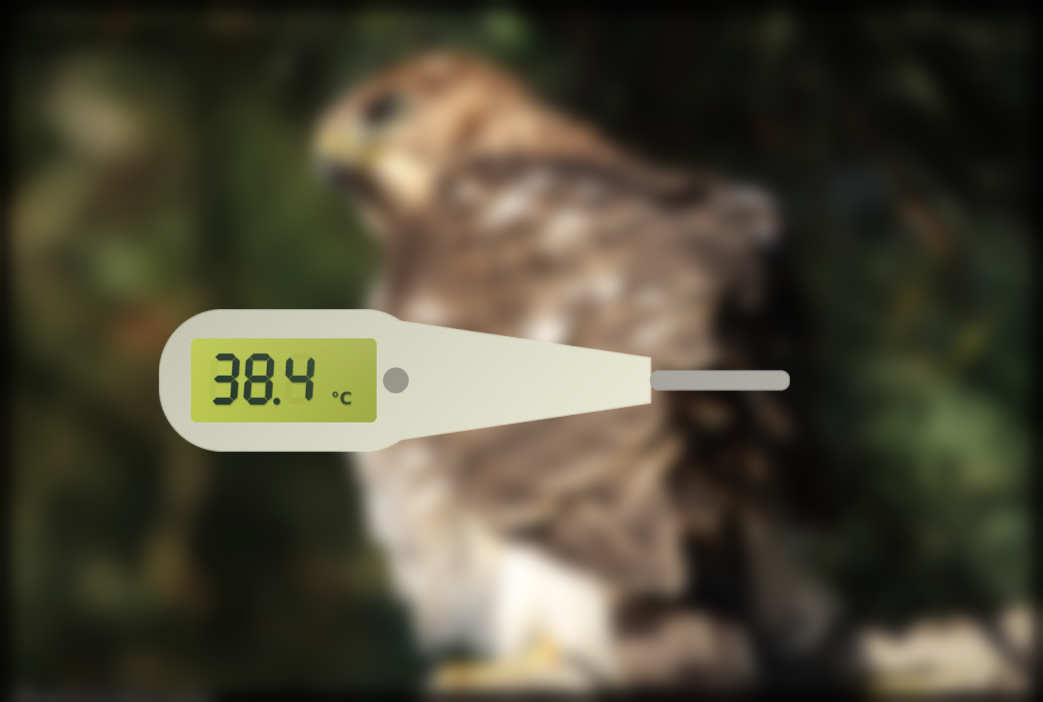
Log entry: **38.4** °C
